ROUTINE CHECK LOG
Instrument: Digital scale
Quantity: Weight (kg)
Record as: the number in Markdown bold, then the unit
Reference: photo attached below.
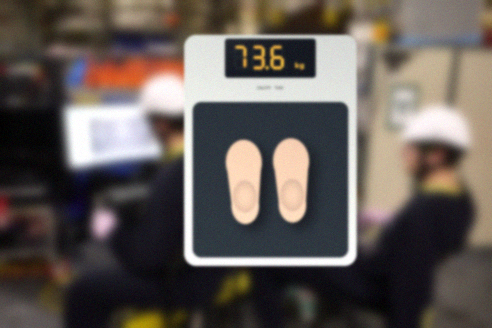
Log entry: **73.6** kg
